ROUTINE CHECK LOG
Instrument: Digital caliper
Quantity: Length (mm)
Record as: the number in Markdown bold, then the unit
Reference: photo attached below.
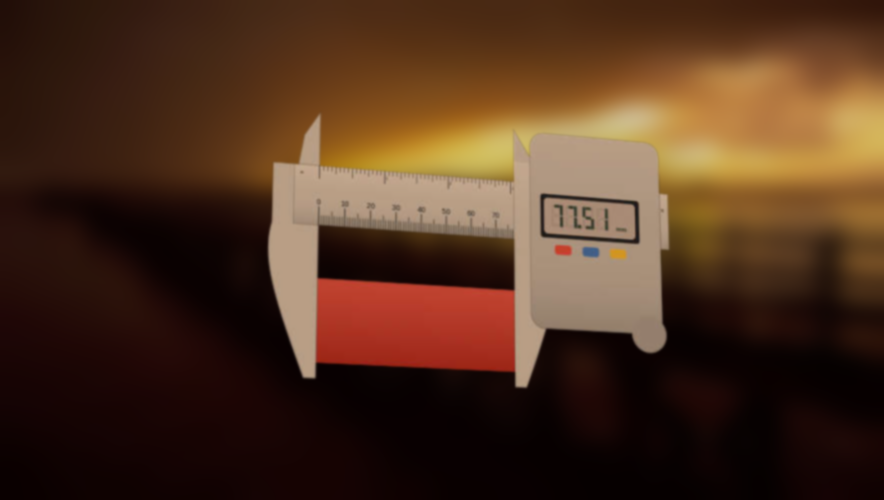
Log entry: **77.51** mm
